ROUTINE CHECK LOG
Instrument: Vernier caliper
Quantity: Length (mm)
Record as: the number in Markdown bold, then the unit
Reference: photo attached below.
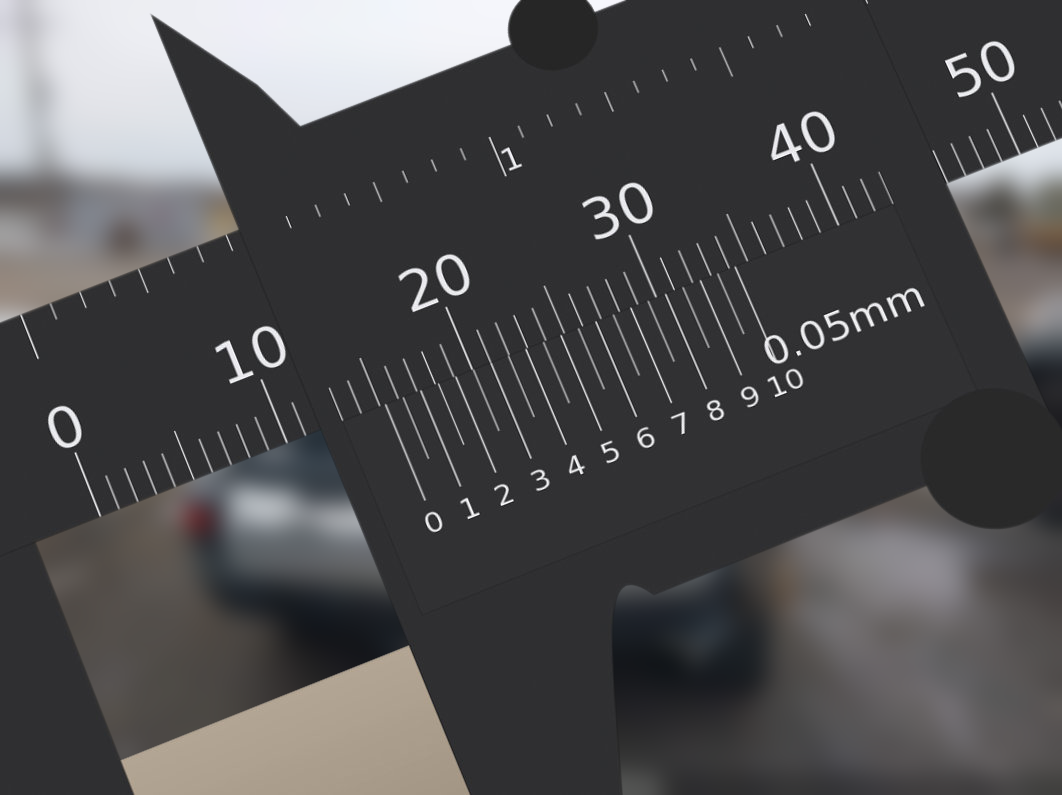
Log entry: **15.3** mm
